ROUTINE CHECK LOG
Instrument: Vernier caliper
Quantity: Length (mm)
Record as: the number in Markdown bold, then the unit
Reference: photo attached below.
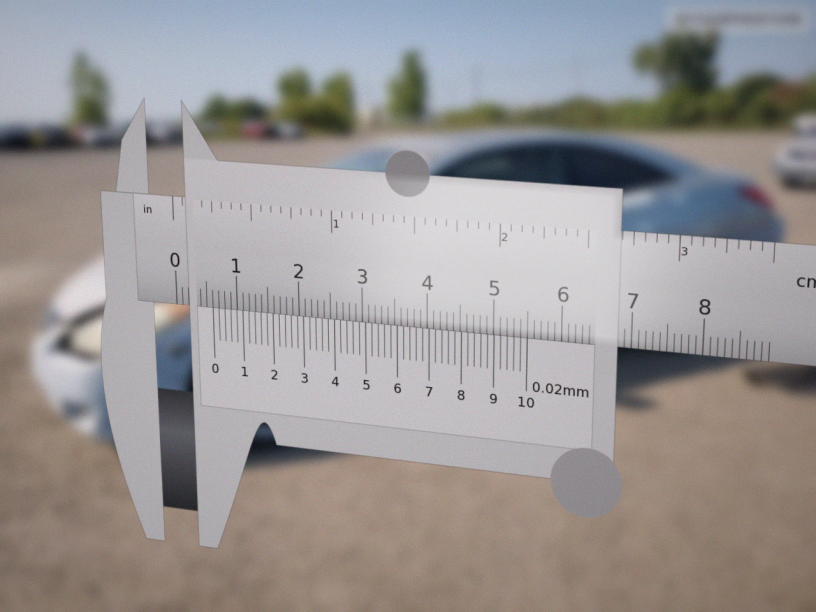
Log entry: **6.0** mm
